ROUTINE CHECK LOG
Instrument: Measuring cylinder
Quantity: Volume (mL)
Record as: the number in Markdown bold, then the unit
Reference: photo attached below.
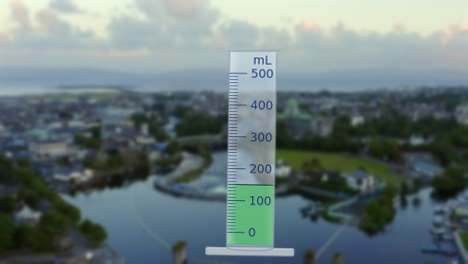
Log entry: **150** mL
